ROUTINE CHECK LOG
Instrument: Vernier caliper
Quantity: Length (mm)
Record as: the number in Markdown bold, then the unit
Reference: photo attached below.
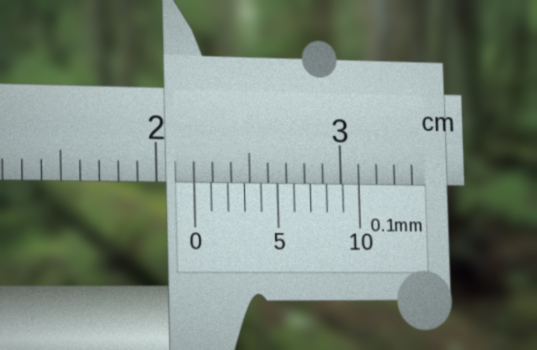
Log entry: **22.0** mm
